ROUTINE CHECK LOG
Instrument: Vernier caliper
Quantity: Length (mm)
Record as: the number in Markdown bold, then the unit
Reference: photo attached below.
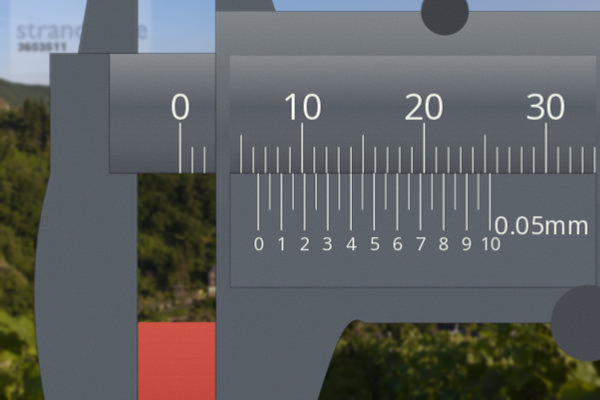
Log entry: **6.4** mm
